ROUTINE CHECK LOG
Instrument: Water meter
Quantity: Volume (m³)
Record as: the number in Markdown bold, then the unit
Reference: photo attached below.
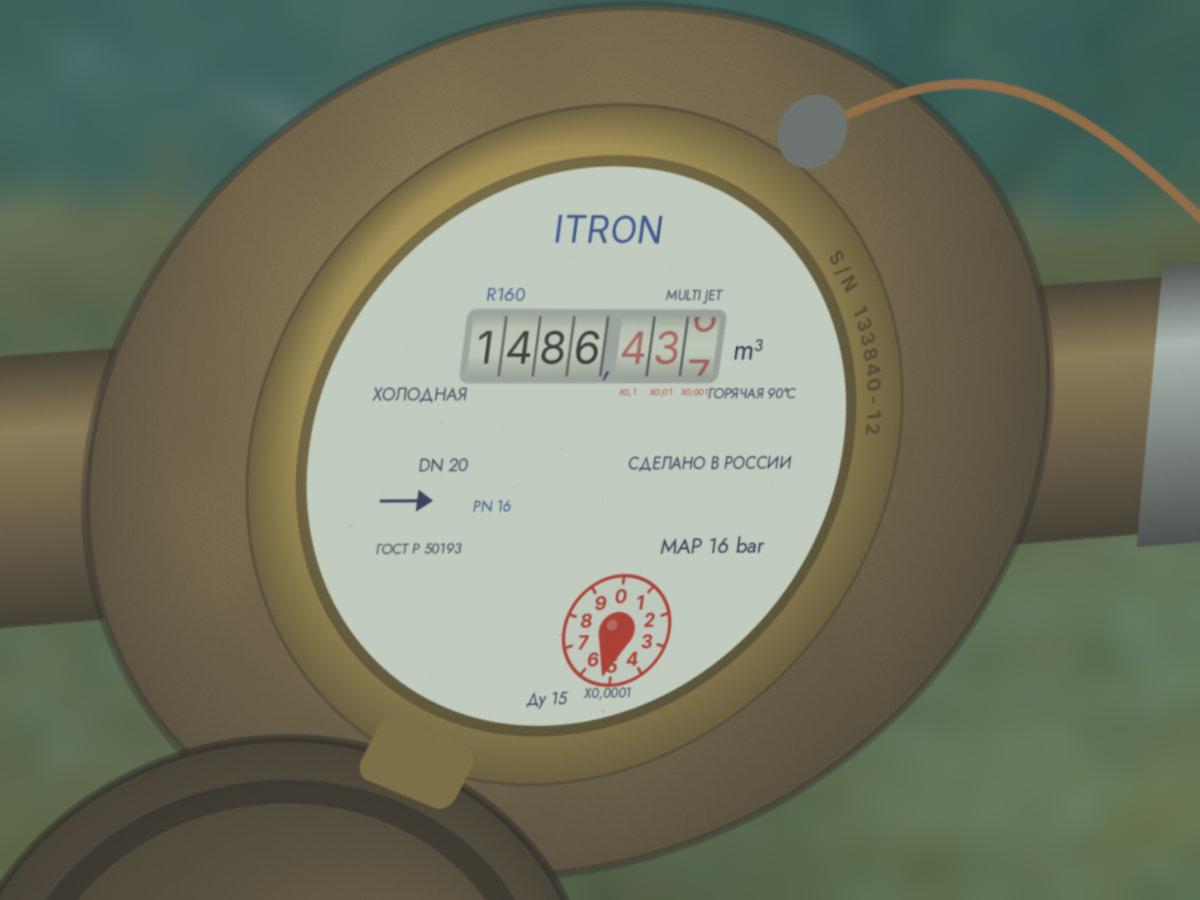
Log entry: **1486.4365** m³
